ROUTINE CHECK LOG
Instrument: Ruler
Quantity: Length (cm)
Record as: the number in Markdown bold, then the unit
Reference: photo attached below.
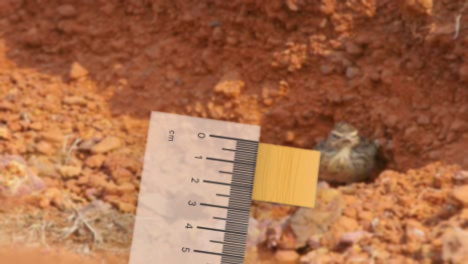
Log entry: **2.5** cm
